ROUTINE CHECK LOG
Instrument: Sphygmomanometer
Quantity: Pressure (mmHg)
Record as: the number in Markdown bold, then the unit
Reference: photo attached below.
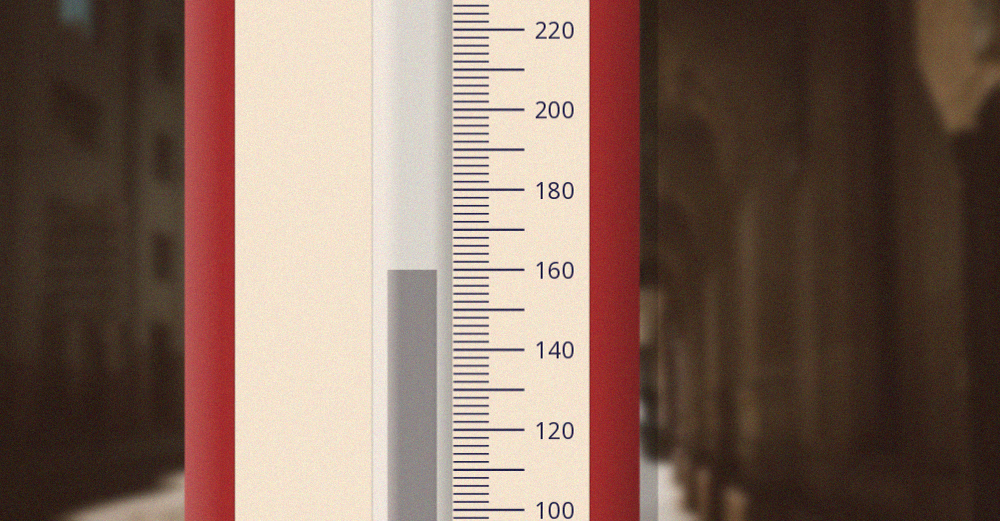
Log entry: **160** mmHg
